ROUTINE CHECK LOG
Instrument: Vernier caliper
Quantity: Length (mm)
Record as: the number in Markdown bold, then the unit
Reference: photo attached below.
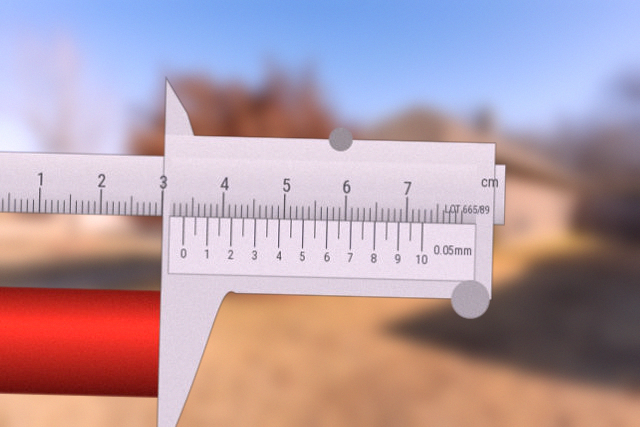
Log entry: **33.6** mm
